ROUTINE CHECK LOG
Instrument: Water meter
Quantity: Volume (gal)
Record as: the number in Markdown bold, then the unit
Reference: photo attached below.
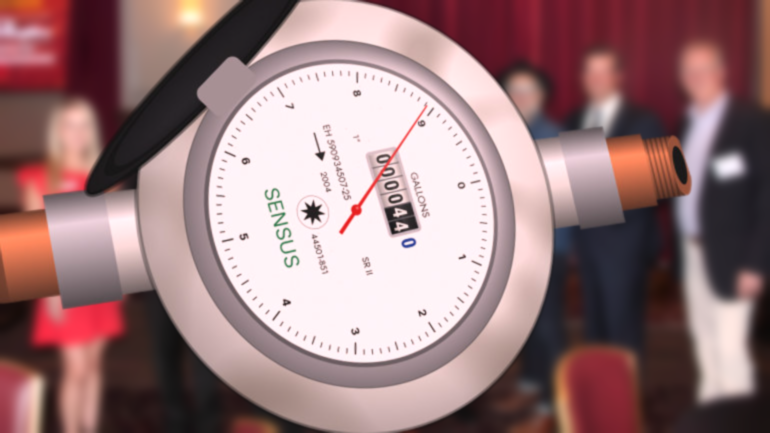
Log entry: **438.9** gal
